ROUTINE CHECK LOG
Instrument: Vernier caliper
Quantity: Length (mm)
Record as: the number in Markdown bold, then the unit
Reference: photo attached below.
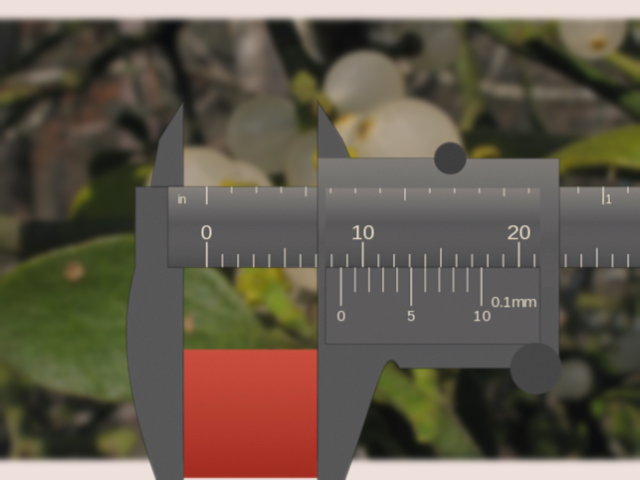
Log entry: **8.6** mm
